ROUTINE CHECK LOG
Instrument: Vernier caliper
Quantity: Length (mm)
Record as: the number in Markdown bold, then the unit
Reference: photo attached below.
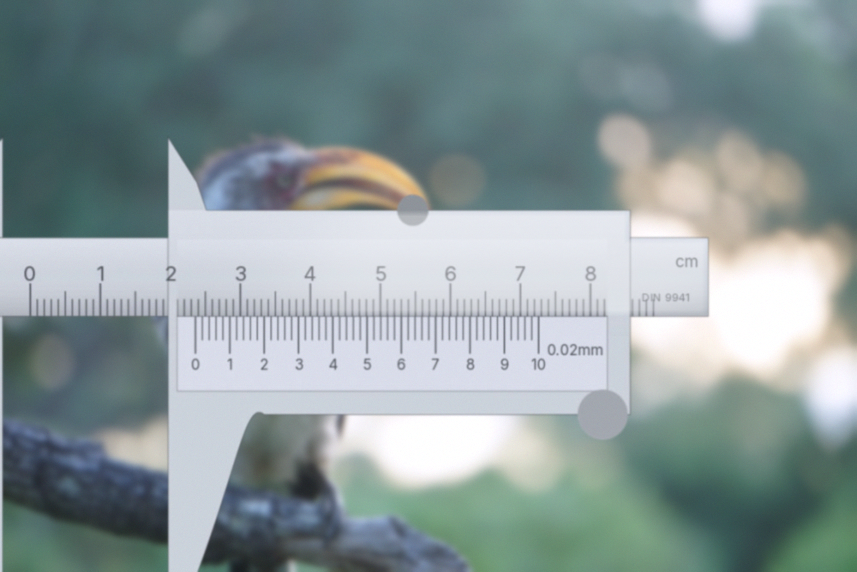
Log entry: **23.6** mm
